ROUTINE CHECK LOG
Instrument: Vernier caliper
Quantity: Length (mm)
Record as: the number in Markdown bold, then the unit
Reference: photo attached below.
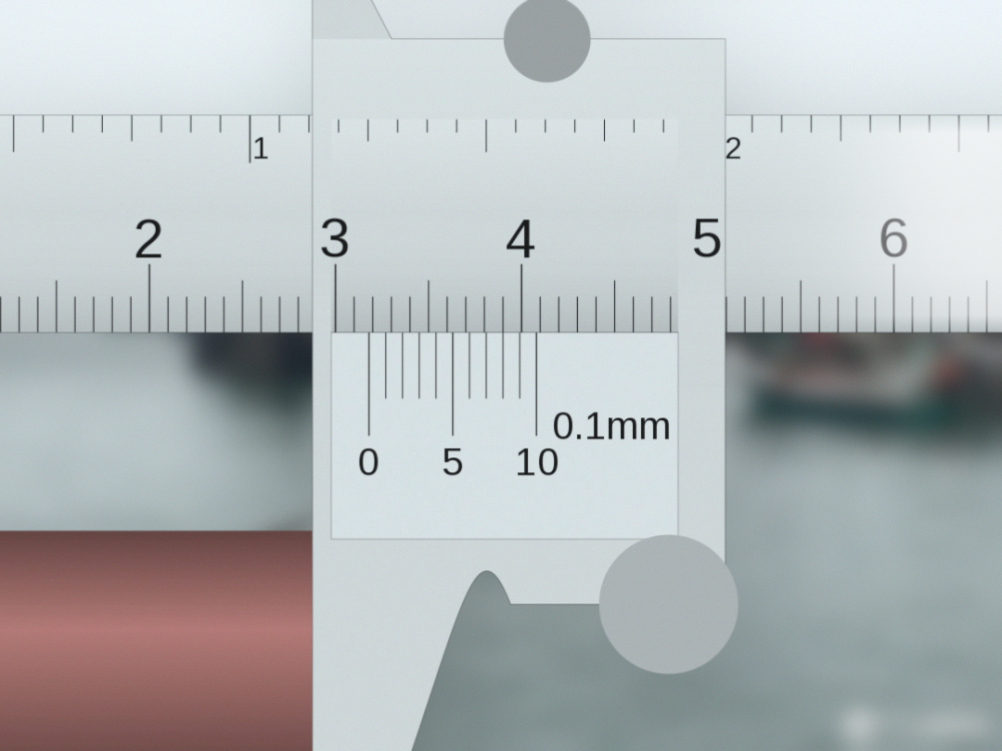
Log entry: **31.8** mm
